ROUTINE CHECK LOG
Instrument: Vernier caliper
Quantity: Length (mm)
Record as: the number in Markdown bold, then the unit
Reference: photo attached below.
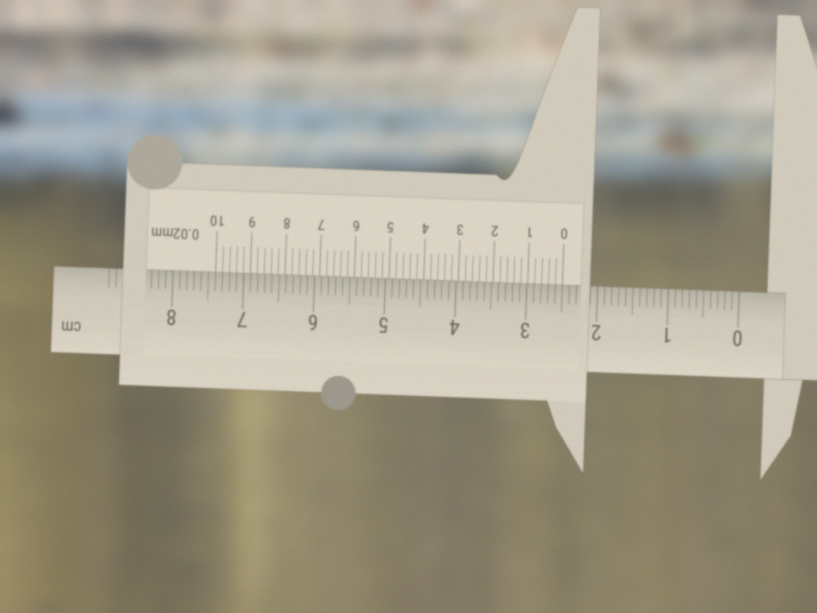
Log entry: **25.0** mm
